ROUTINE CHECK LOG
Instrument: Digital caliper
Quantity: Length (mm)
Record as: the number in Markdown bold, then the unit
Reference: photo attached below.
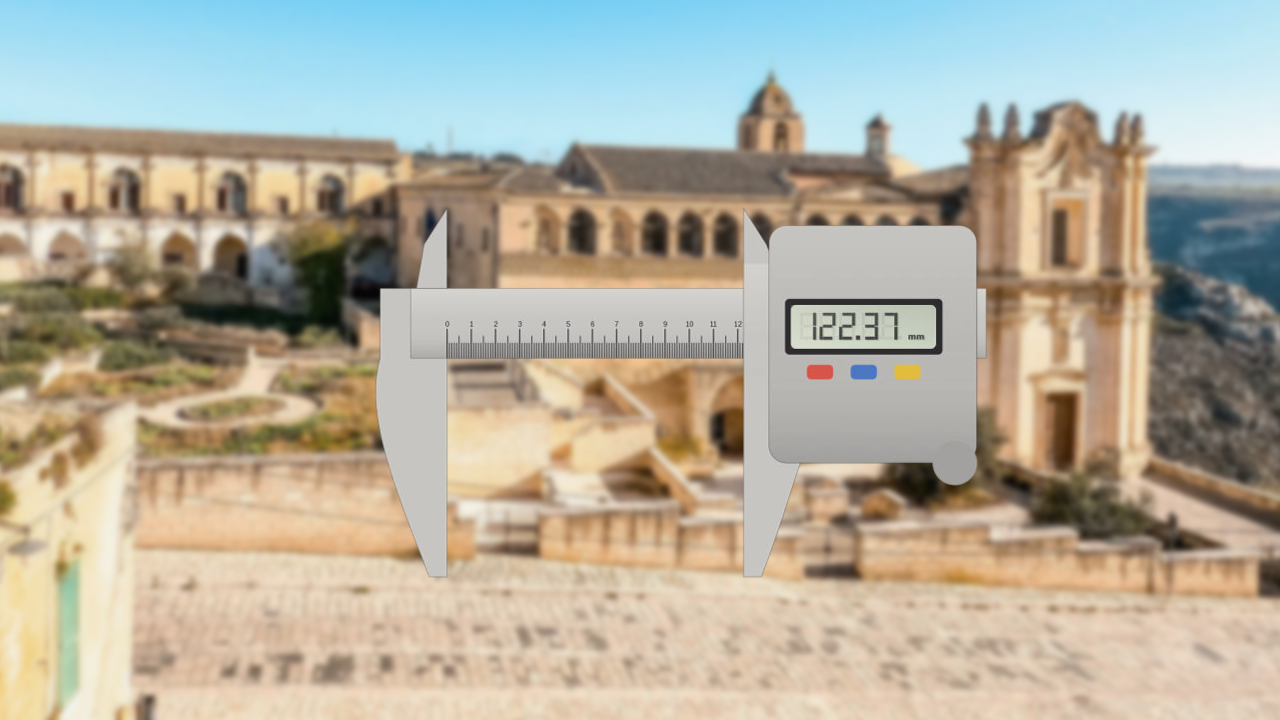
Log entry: **122.37** mm
